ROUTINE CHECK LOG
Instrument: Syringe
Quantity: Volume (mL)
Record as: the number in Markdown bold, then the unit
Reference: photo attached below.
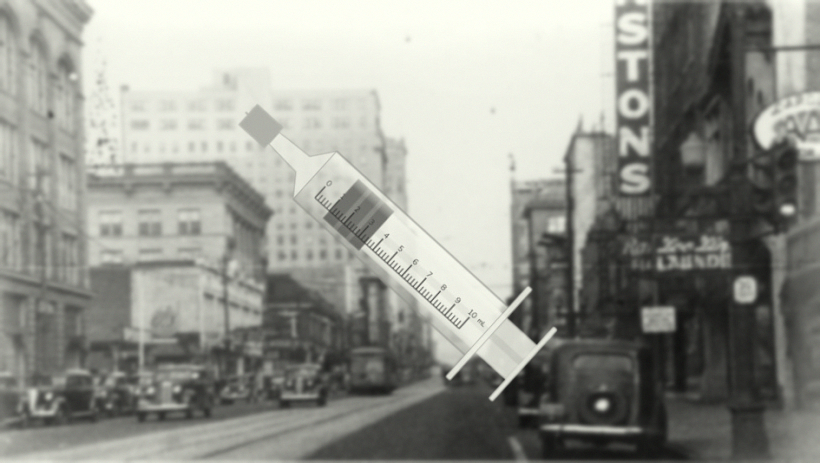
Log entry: **1** mL
